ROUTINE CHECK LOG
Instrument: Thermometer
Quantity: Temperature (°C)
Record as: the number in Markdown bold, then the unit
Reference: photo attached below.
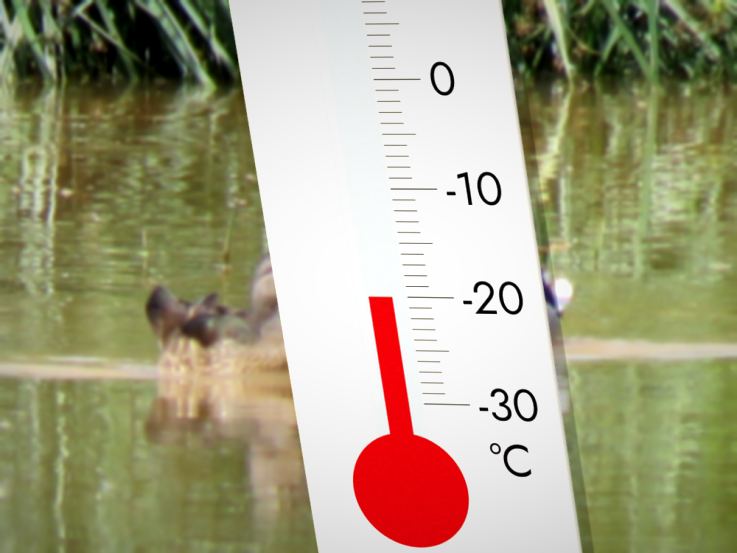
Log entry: **-20** °C
